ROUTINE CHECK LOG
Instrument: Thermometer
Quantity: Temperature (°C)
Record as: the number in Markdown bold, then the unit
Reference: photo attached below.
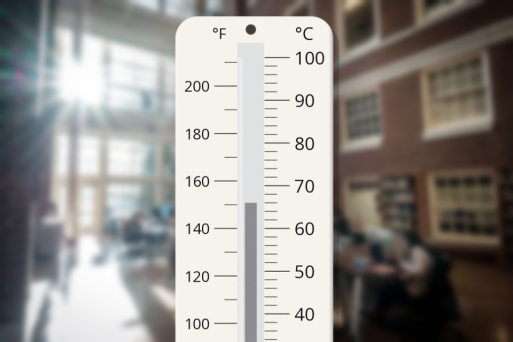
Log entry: **66** °C
